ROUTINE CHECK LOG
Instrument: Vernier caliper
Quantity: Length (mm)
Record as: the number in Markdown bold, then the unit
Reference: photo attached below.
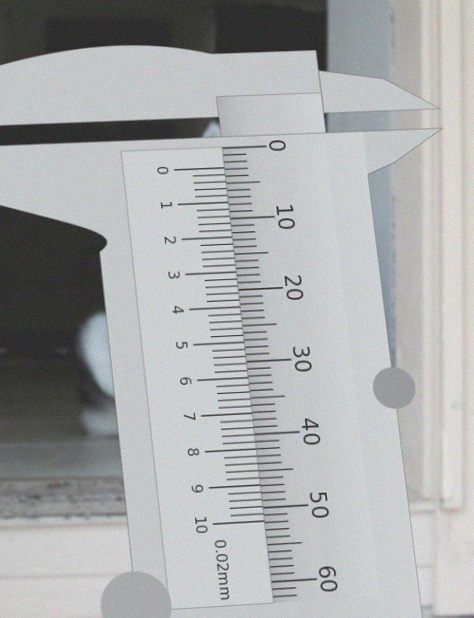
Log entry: **2.8** mm
